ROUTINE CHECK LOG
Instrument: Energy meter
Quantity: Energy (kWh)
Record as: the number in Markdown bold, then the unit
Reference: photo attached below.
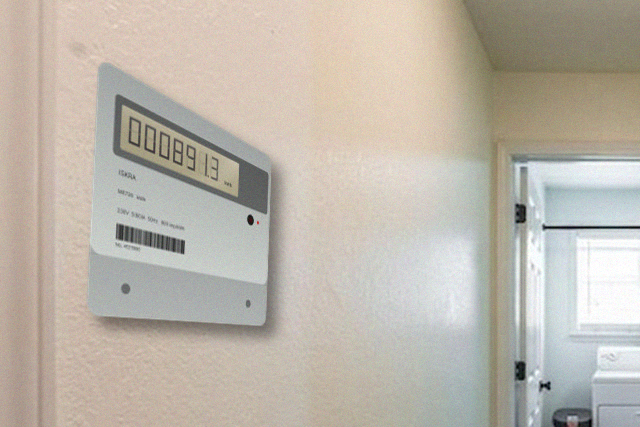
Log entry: **891.3** kWh
